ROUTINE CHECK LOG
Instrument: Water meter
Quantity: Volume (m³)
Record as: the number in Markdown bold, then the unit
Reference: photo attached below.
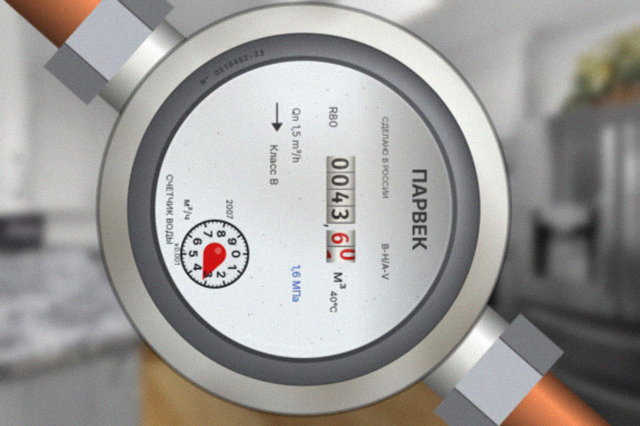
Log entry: **43.603** m³
